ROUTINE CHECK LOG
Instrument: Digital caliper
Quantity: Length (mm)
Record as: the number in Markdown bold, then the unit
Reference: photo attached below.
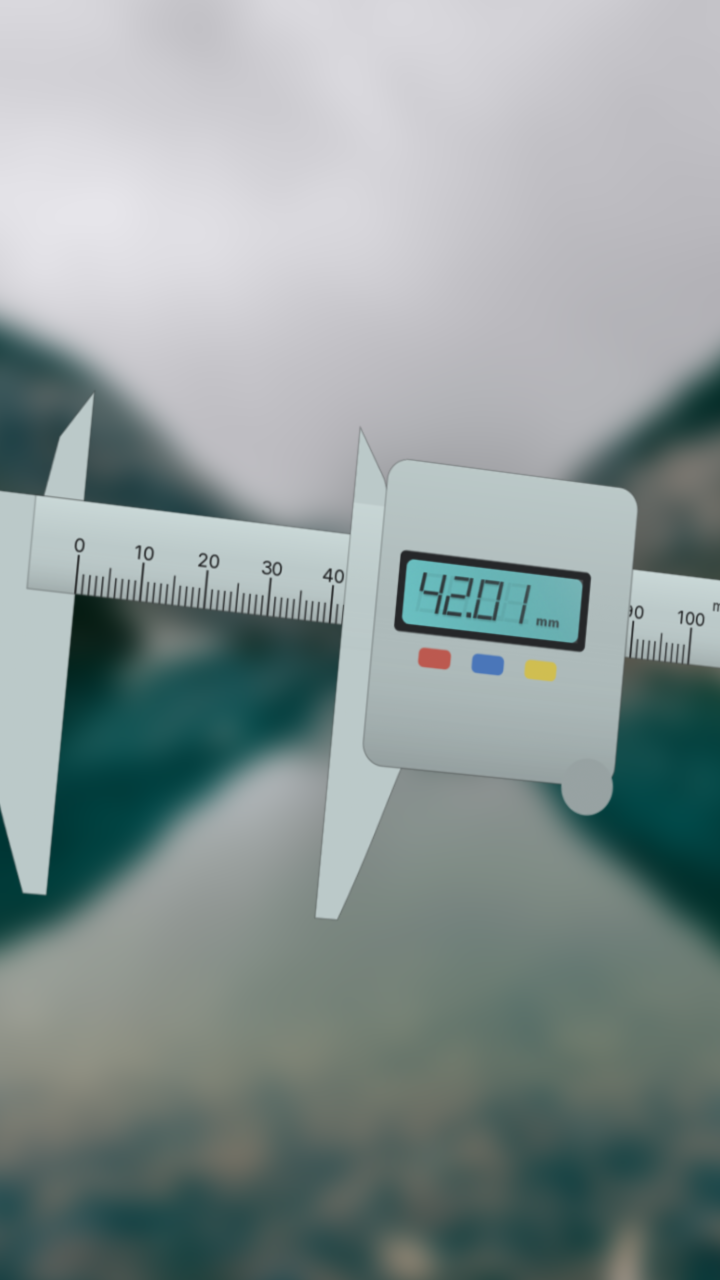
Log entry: **42.01** mm
